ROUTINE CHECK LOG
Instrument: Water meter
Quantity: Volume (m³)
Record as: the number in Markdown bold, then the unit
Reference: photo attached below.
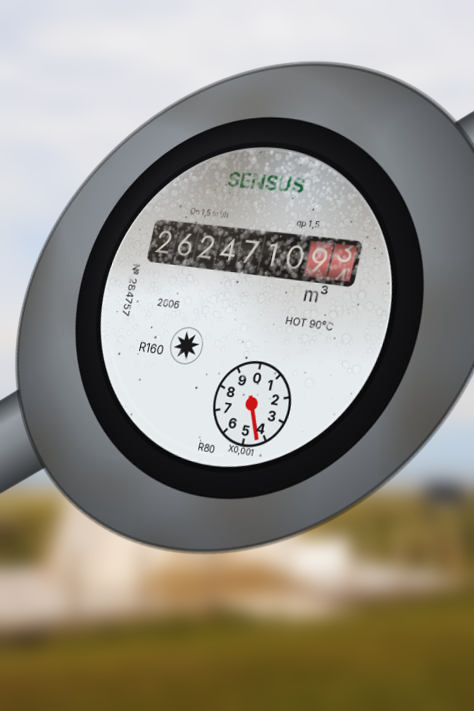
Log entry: **2624710.934** m³
